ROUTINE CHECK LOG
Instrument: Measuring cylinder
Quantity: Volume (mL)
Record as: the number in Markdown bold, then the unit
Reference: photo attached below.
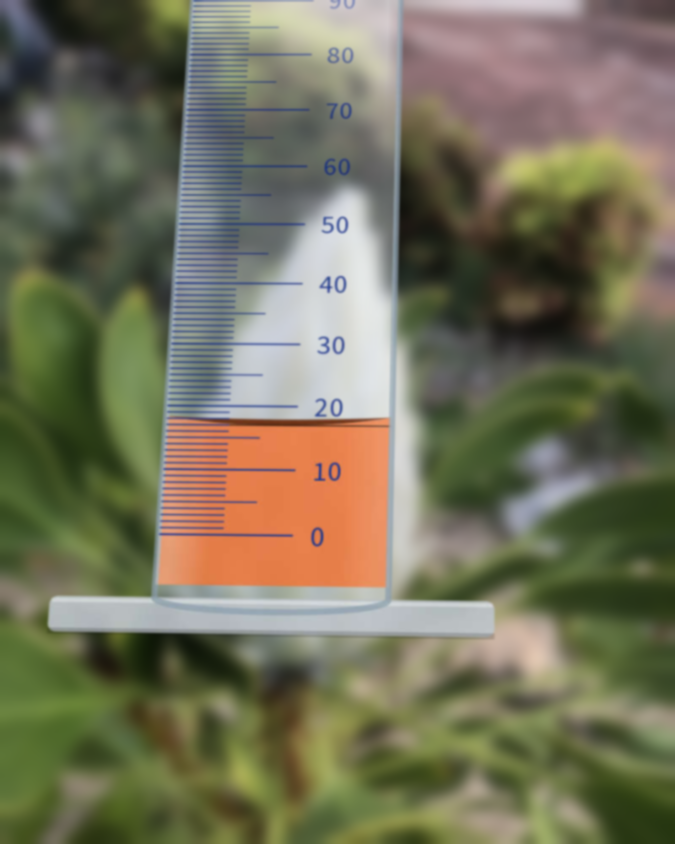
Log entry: **17** mL
